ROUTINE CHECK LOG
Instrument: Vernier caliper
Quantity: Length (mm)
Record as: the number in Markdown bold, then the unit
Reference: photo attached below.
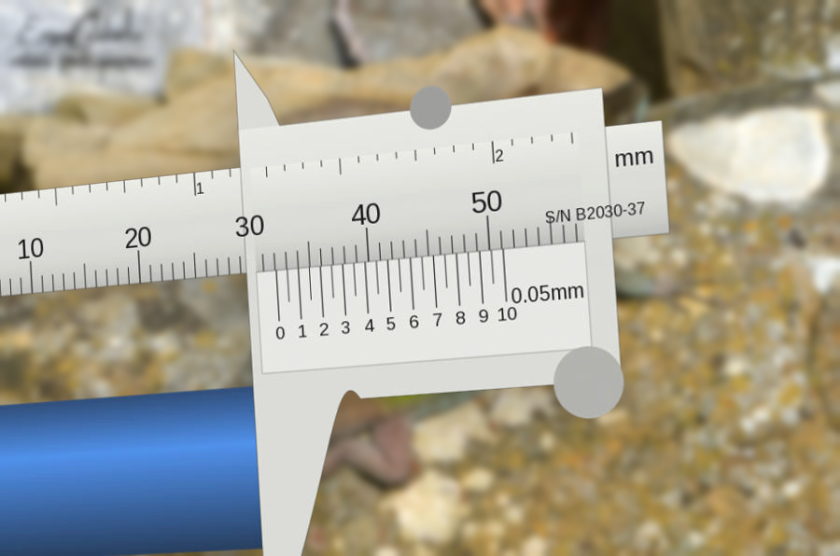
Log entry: **32.1** mm
